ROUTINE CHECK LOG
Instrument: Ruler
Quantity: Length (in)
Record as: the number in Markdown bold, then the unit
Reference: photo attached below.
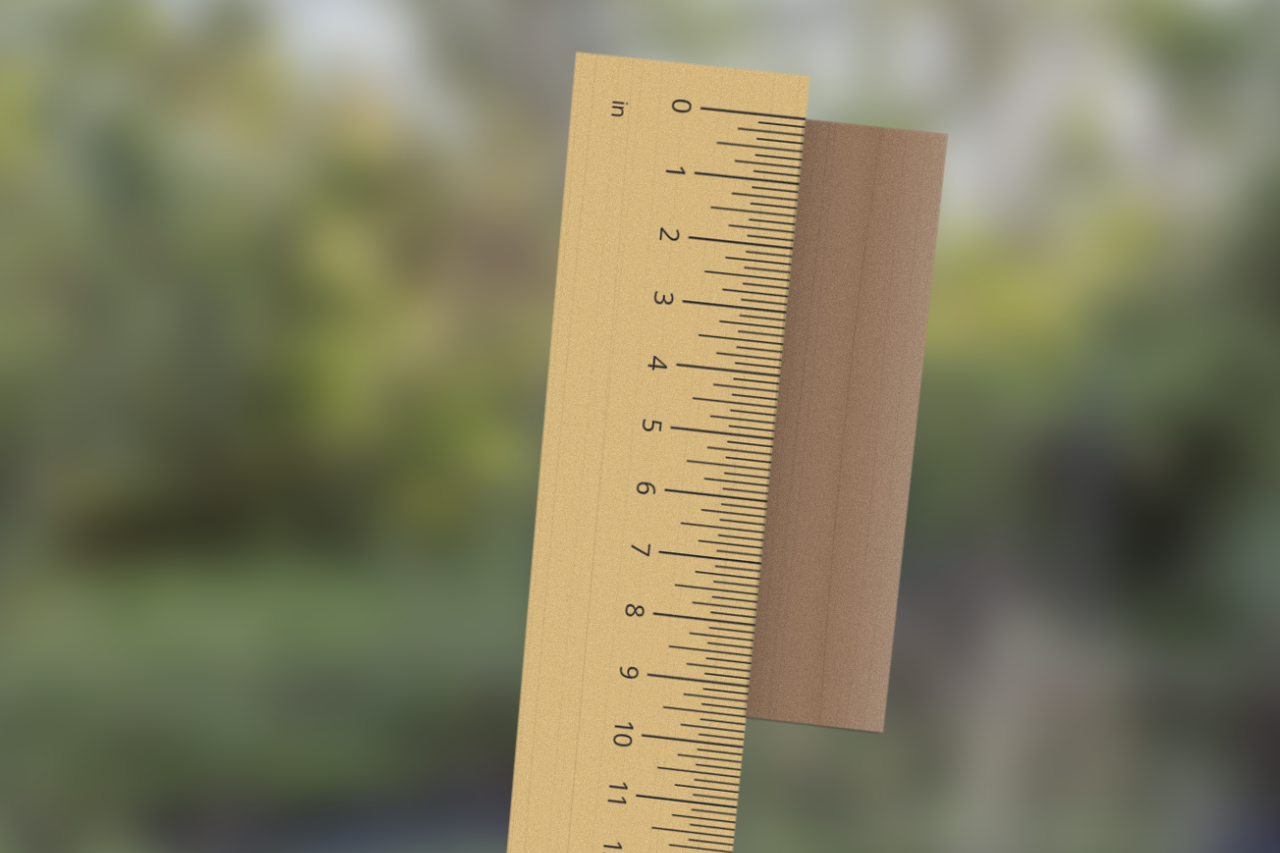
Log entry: **9.5** in
